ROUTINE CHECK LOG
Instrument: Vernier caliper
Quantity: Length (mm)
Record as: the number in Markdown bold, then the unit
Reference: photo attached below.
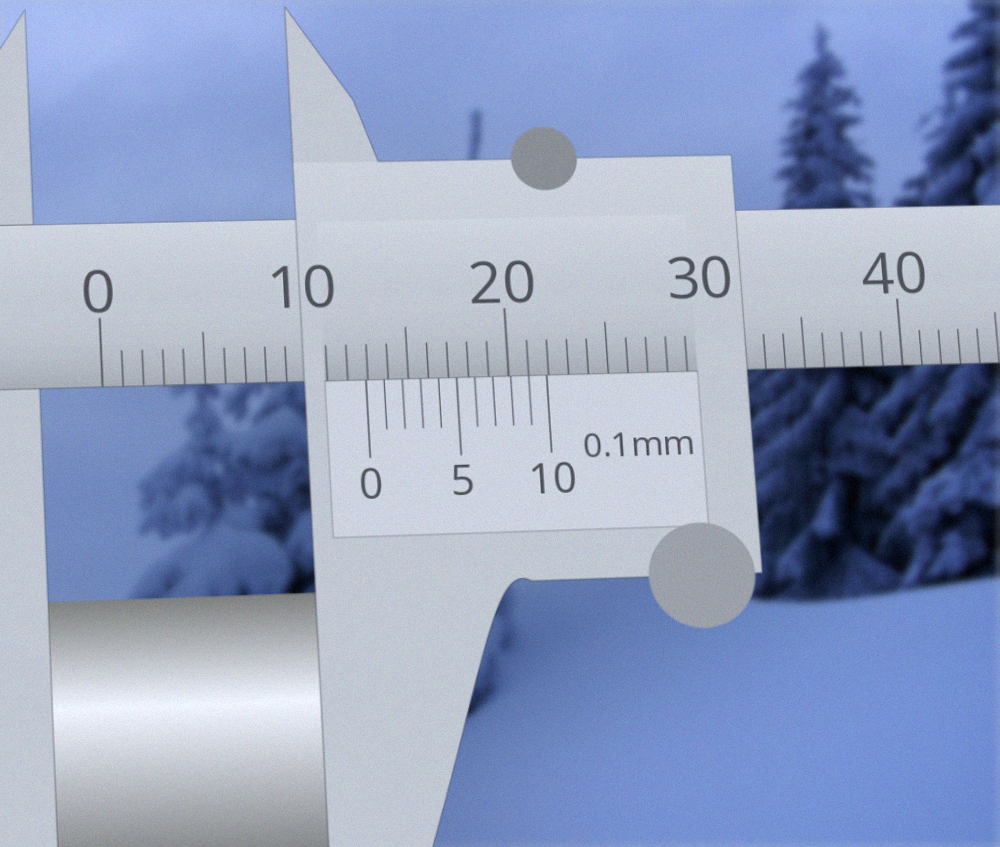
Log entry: **12.9** mm
